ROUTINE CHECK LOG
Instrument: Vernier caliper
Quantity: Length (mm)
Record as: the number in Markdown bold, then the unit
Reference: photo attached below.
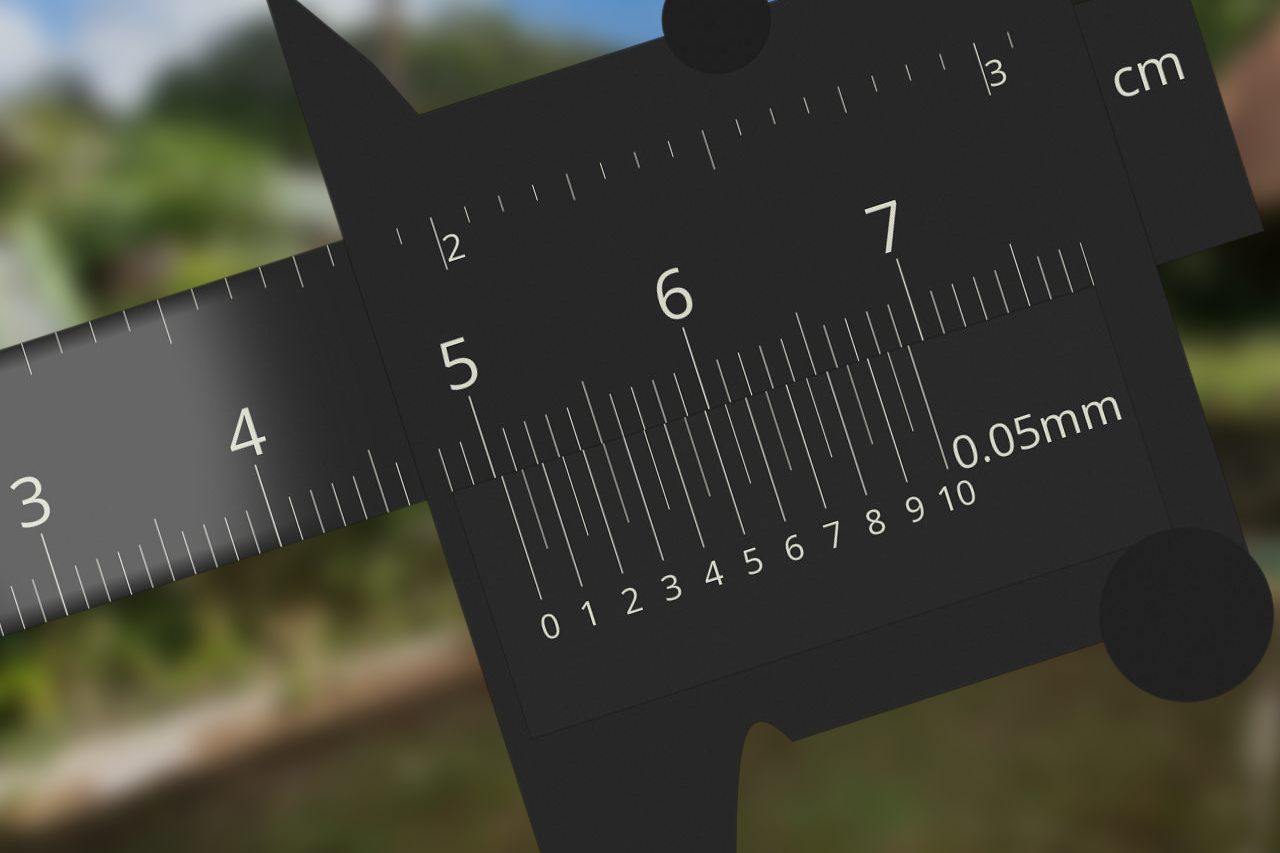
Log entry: **50.3** mm
